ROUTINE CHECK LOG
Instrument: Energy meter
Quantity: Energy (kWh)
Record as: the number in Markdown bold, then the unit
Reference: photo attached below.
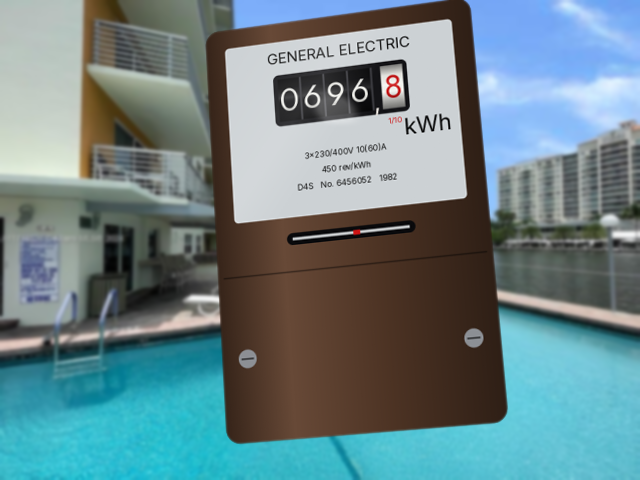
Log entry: **696.8** kWh
